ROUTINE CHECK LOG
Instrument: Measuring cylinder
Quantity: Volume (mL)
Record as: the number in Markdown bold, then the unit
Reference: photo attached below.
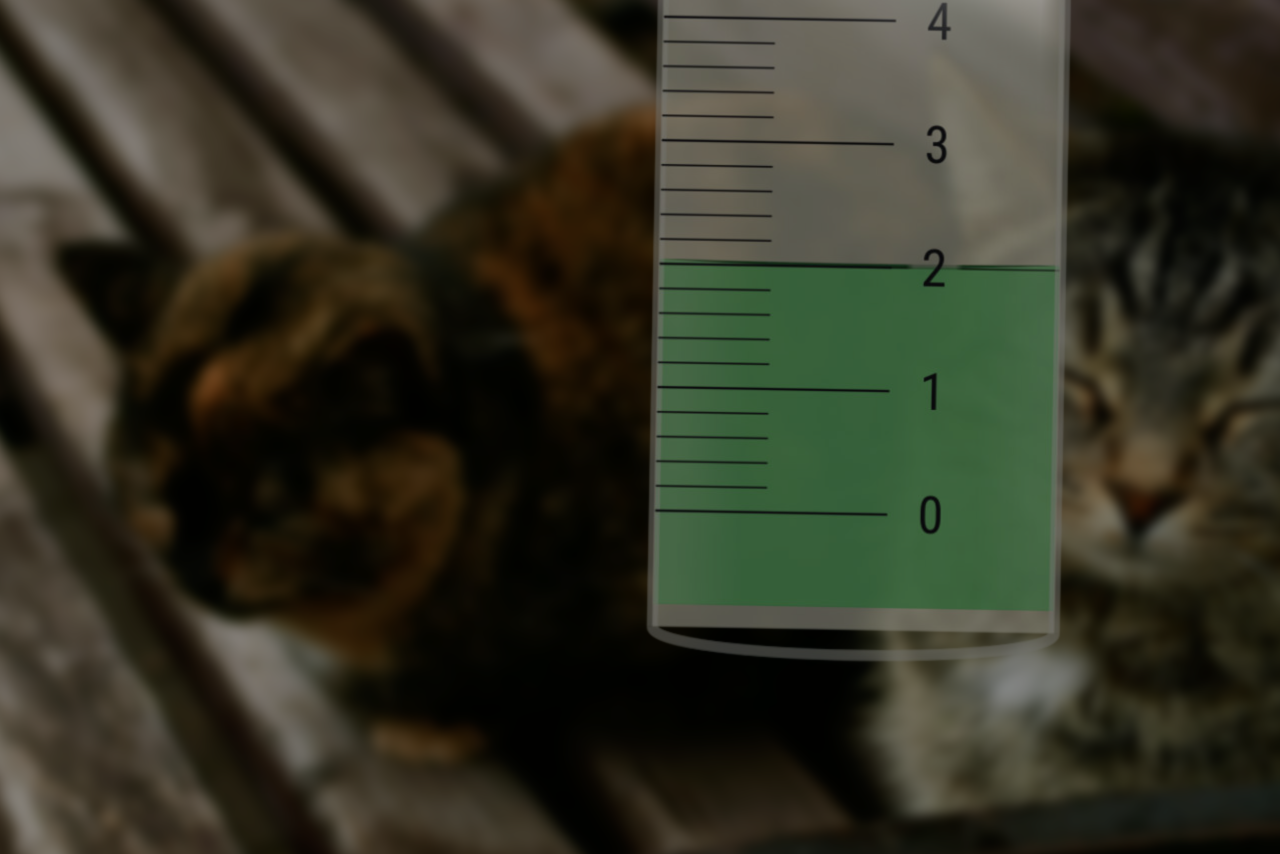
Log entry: **2** mL
